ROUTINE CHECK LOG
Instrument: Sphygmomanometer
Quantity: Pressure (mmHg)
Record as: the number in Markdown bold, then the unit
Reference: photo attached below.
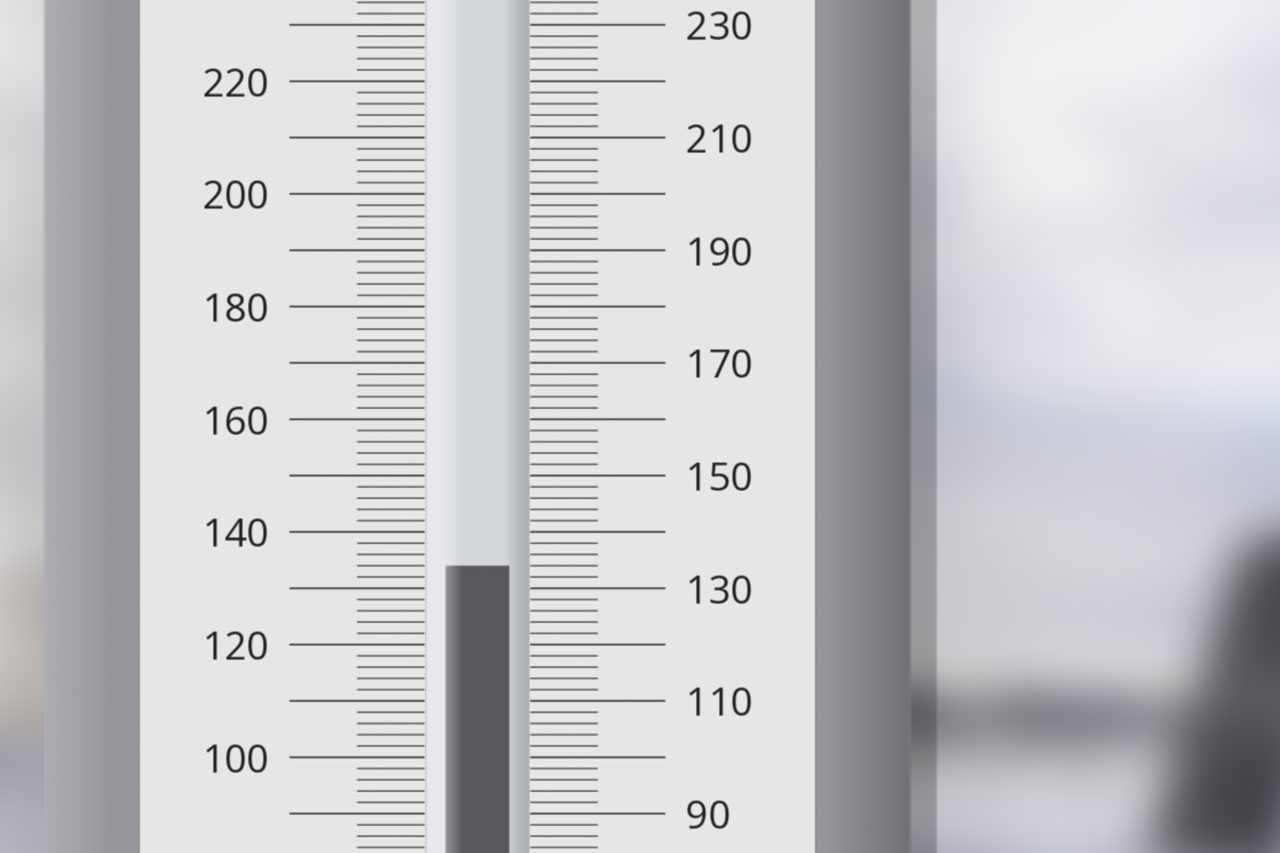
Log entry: **134** mmHg
